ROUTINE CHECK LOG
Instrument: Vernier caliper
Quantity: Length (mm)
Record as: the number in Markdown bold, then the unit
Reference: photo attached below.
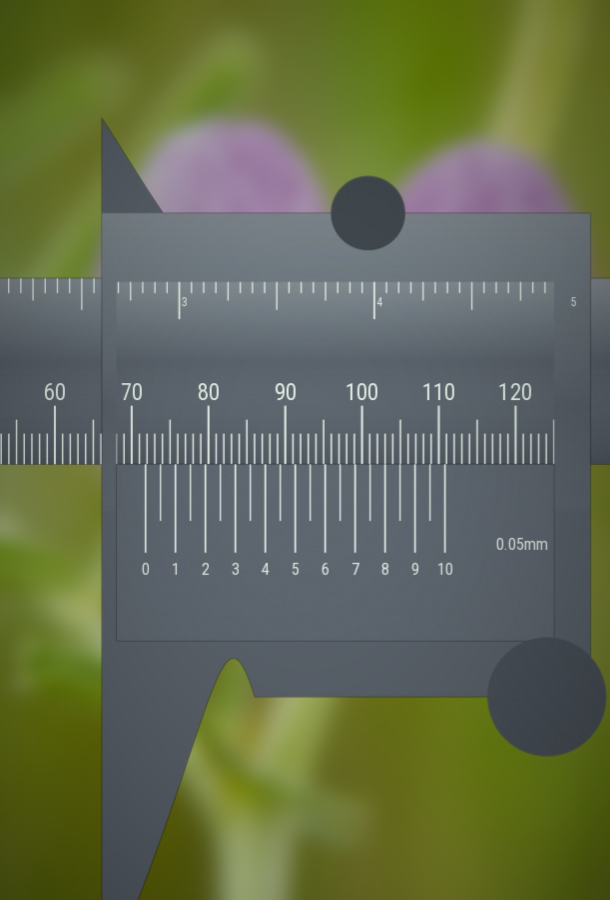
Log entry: **71.8** mm
